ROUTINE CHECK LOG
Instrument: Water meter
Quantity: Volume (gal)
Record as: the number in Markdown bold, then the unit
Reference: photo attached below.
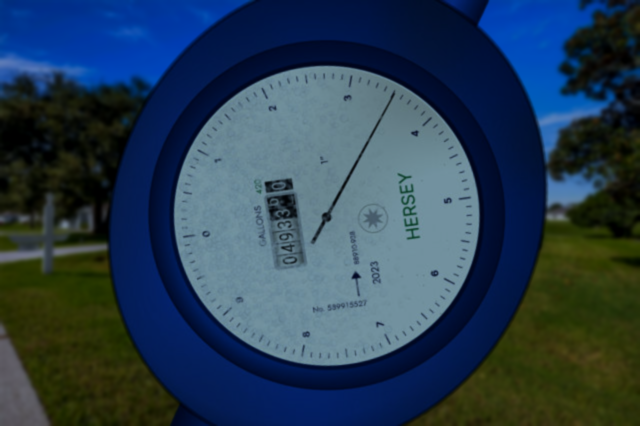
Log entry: **493363.5** gal
